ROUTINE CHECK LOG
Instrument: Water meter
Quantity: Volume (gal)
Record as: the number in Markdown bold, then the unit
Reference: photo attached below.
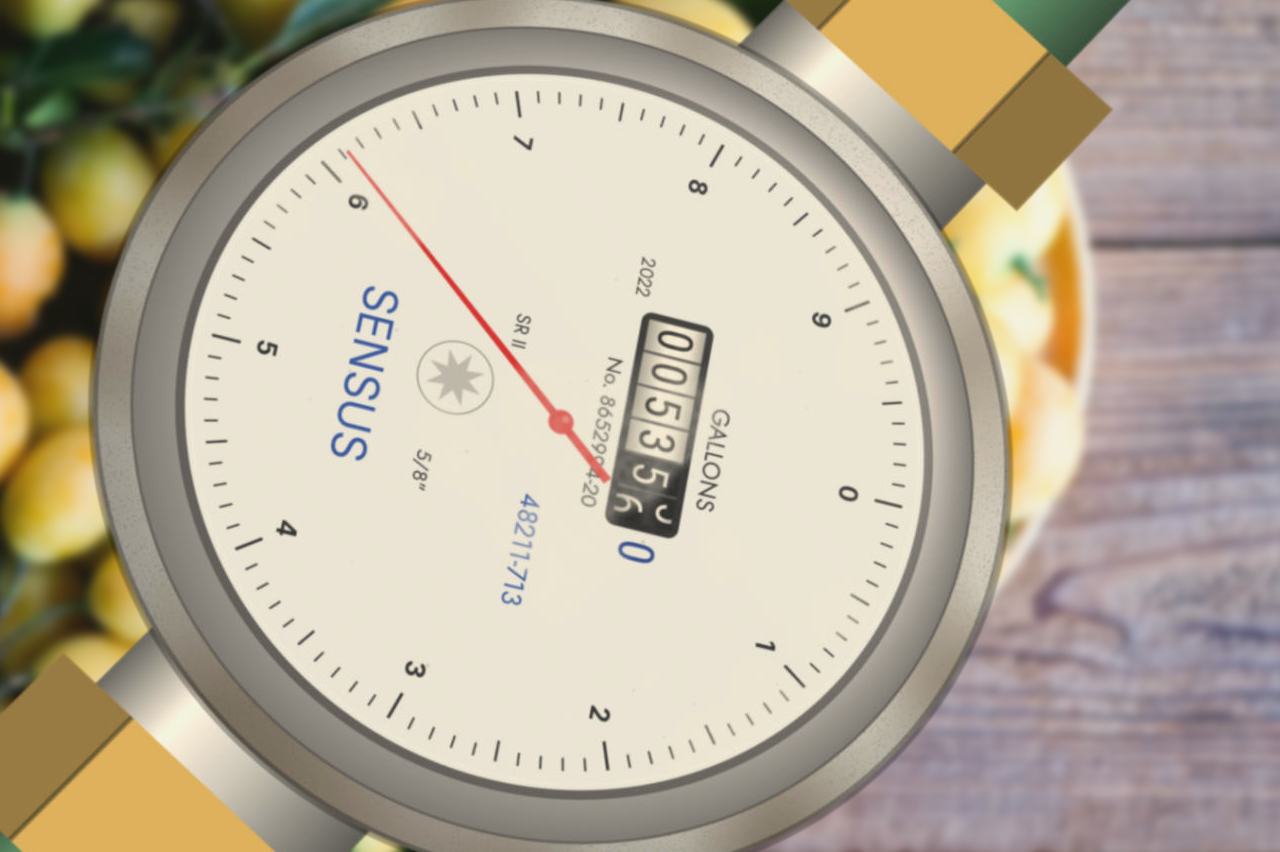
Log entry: **53556.1** gal
